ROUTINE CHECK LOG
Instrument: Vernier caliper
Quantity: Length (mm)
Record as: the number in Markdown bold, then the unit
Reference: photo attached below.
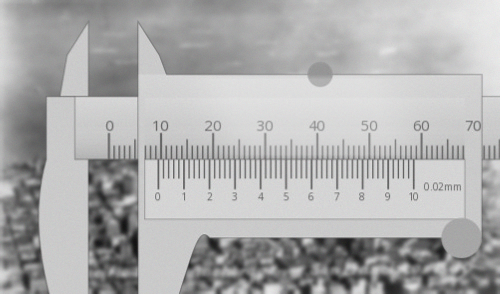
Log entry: **9.5** mm
